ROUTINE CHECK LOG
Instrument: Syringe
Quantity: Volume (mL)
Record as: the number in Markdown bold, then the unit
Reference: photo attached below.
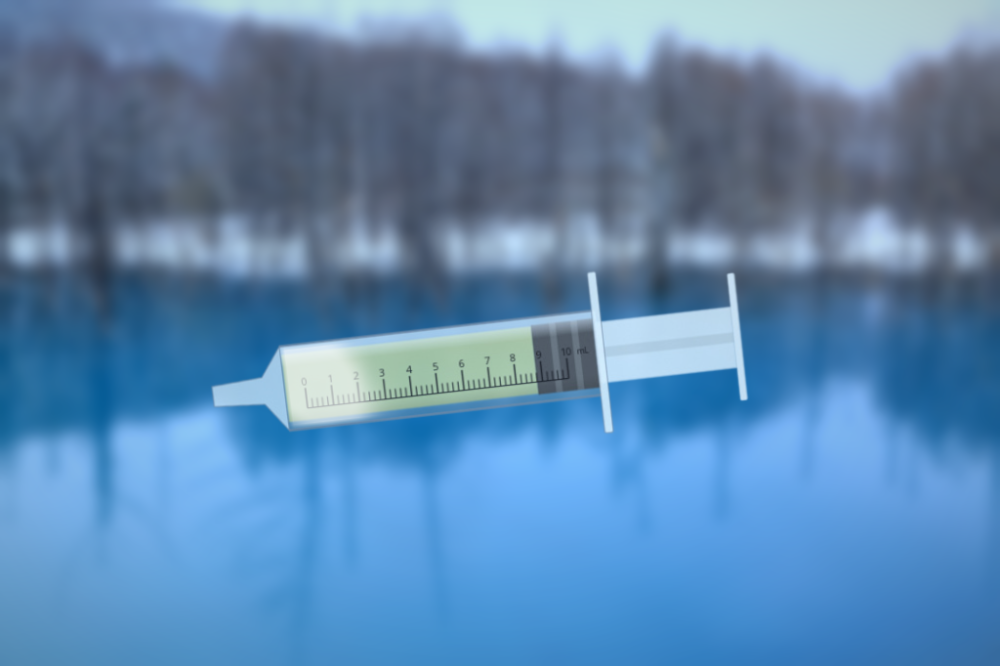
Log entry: **8.8** mL
